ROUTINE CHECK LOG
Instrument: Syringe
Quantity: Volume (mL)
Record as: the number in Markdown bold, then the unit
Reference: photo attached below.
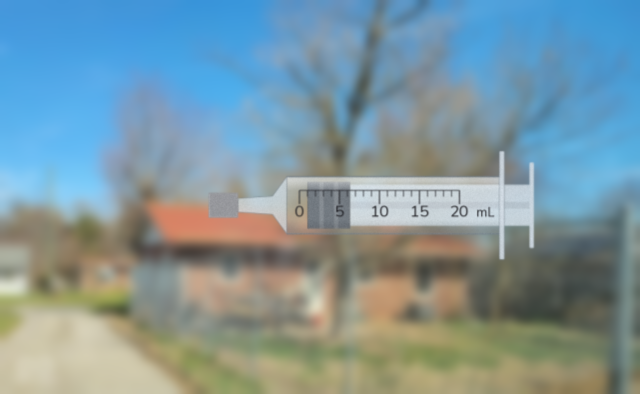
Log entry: **1** mL
